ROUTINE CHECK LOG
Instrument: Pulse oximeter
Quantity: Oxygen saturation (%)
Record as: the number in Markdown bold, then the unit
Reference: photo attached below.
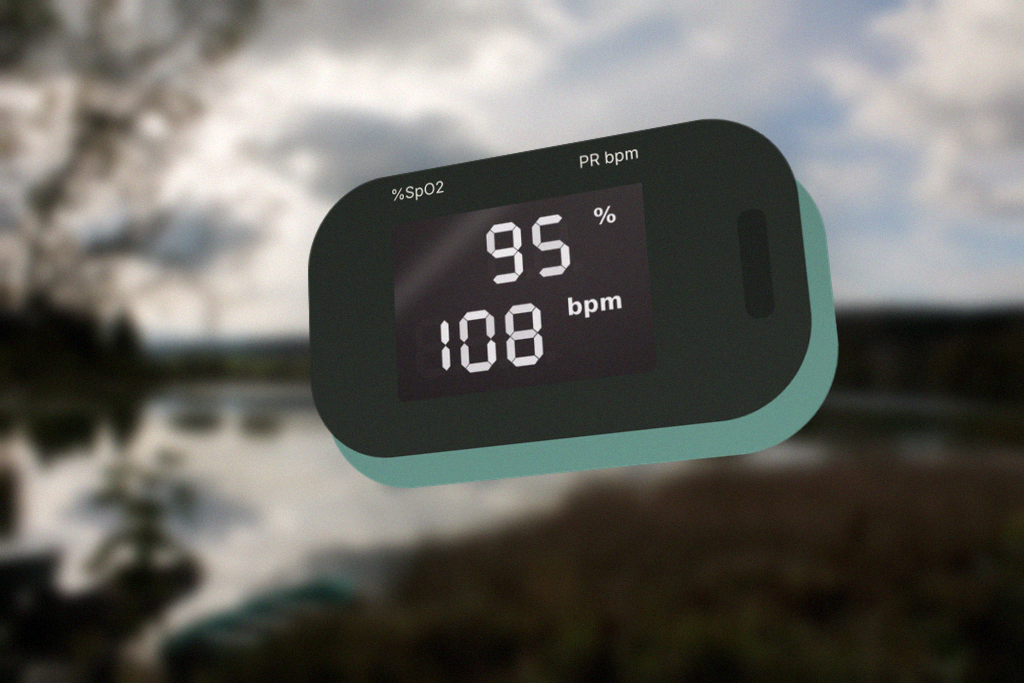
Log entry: **95** %
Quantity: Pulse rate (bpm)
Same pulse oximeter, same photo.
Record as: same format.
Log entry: **108** bpm
